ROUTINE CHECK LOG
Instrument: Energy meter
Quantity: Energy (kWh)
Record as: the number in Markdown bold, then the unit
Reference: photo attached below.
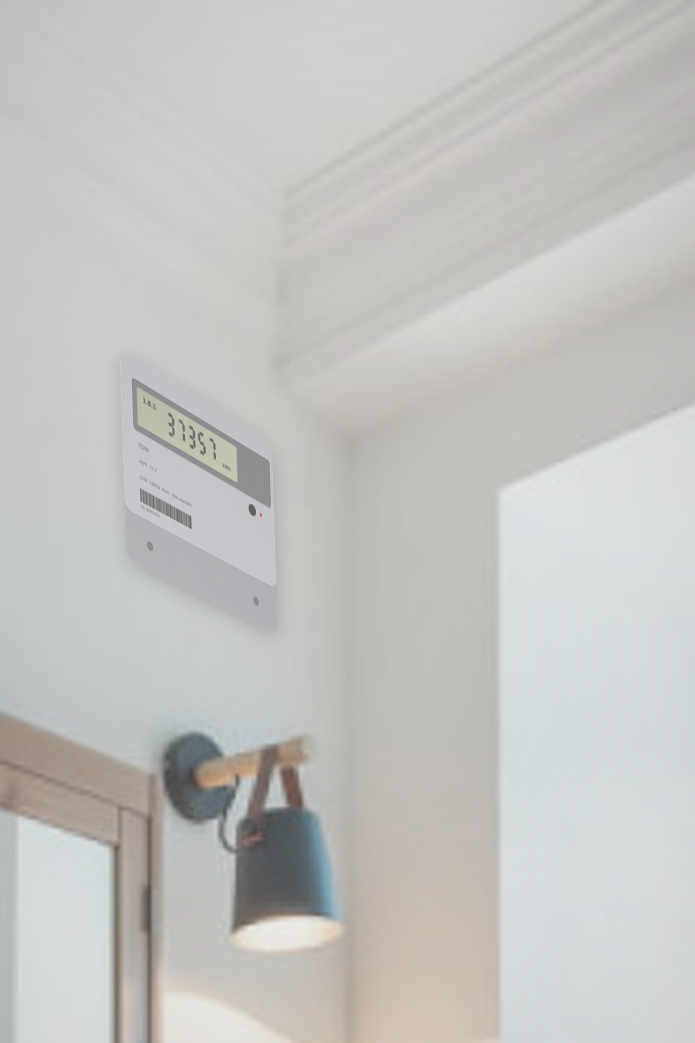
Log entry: **37357** kWh
